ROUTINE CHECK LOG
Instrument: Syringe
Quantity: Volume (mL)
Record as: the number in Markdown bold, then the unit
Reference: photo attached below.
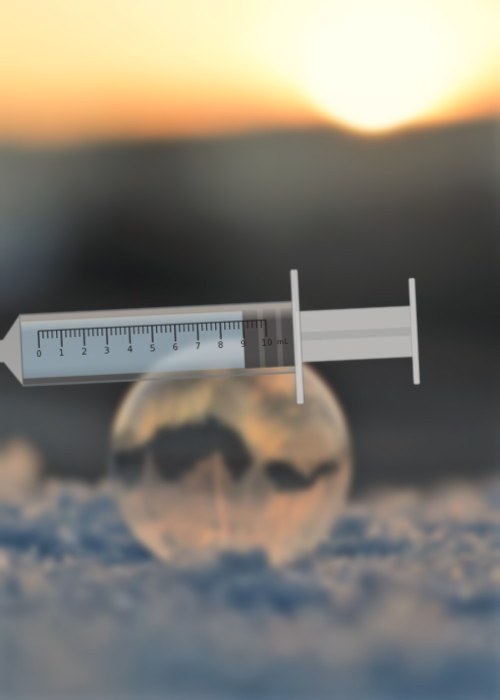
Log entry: **9** mL
